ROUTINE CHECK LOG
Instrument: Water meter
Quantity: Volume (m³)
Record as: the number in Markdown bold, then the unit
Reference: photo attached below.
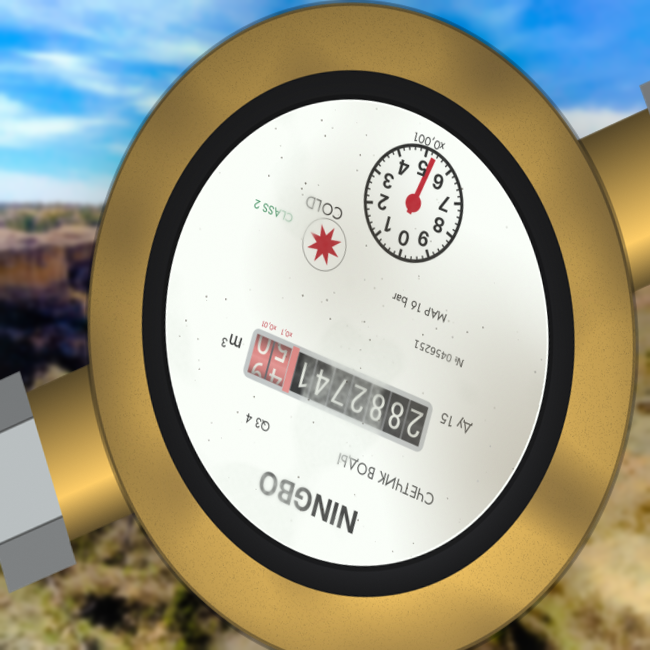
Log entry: **2882741.495** m³
